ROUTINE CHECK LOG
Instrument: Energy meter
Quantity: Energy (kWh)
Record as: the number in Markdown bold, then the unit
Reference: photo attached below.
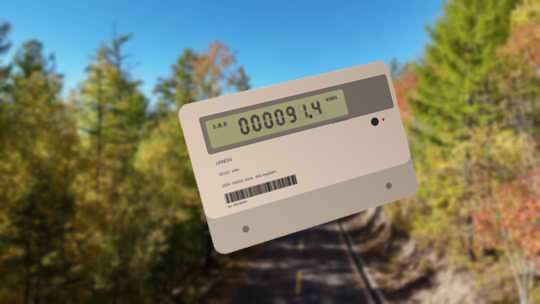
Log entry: **91.4** kWh
